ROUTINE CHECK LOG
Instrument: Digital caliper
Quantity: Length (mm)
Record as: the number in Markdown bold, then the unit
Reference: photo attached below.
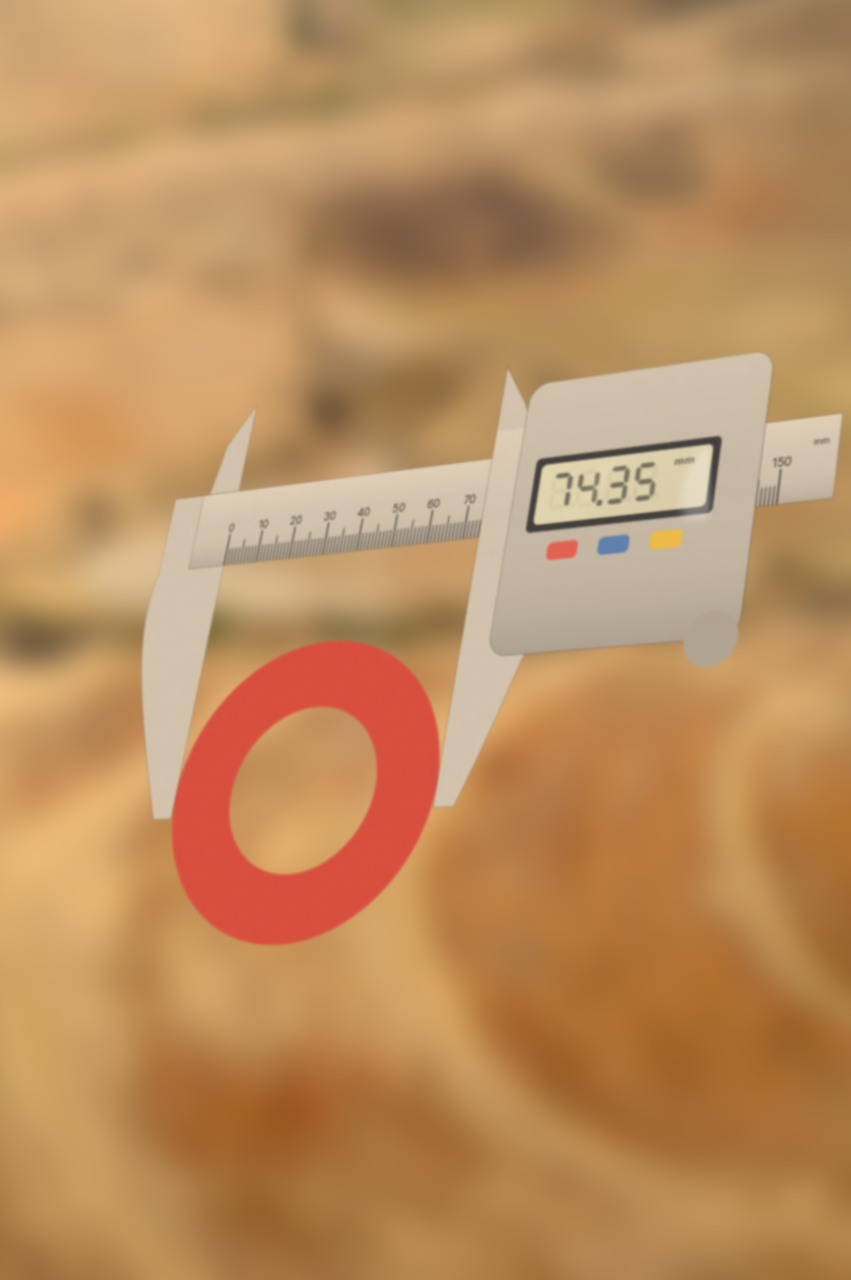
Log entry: **74.35** mm
